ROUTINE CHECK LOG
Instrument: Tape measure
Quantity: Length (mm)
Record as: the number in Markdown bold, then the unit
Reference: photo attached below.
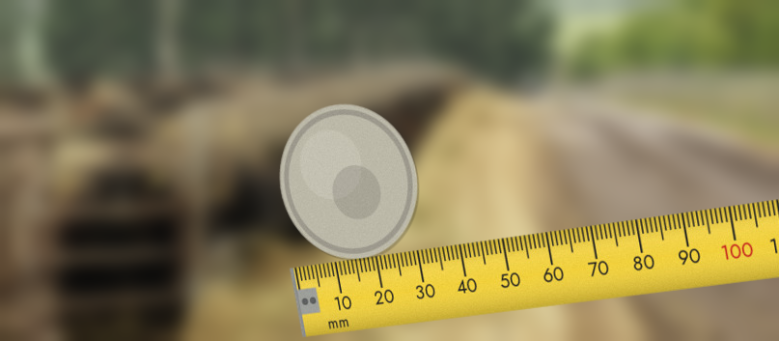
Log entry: **33** mm
